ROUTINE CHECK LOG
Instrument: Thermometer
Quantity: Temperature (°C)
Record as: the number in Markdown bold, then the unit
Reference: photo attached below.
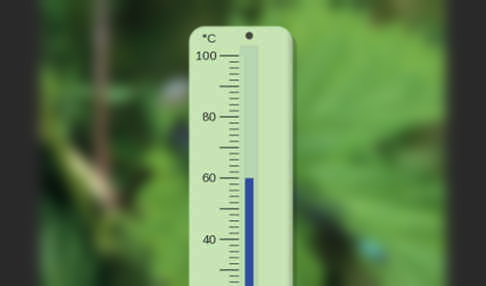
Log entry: **60** °C
